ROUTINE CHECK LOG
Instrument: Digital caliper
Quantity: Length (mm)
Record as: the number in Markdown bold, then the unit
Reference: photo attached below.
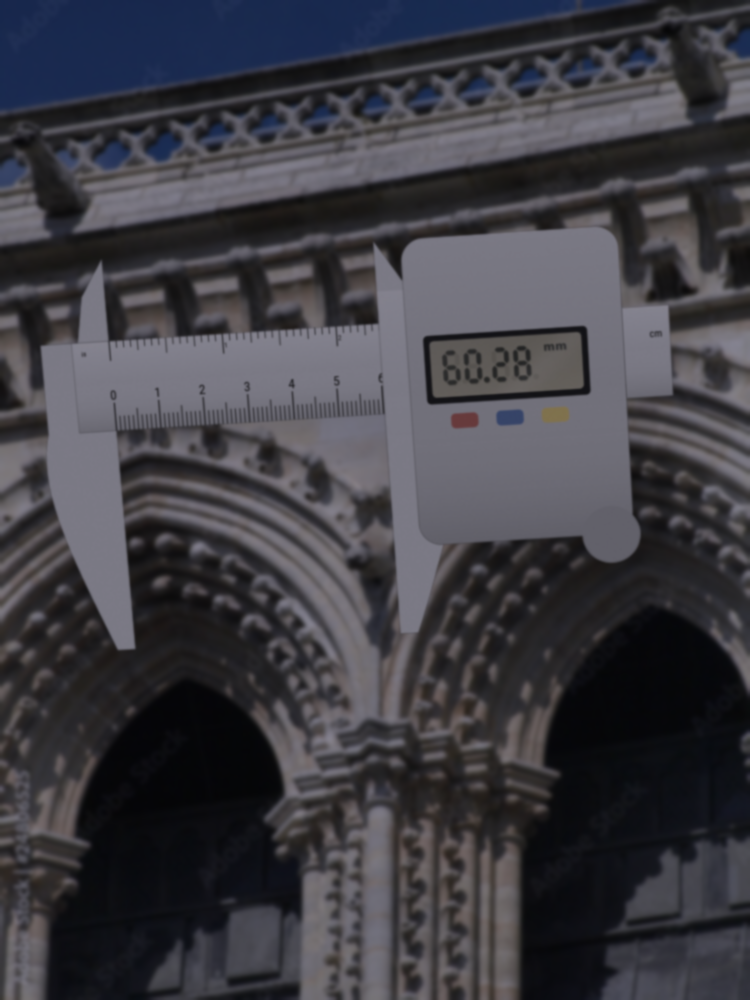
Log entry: **60.28** mm
